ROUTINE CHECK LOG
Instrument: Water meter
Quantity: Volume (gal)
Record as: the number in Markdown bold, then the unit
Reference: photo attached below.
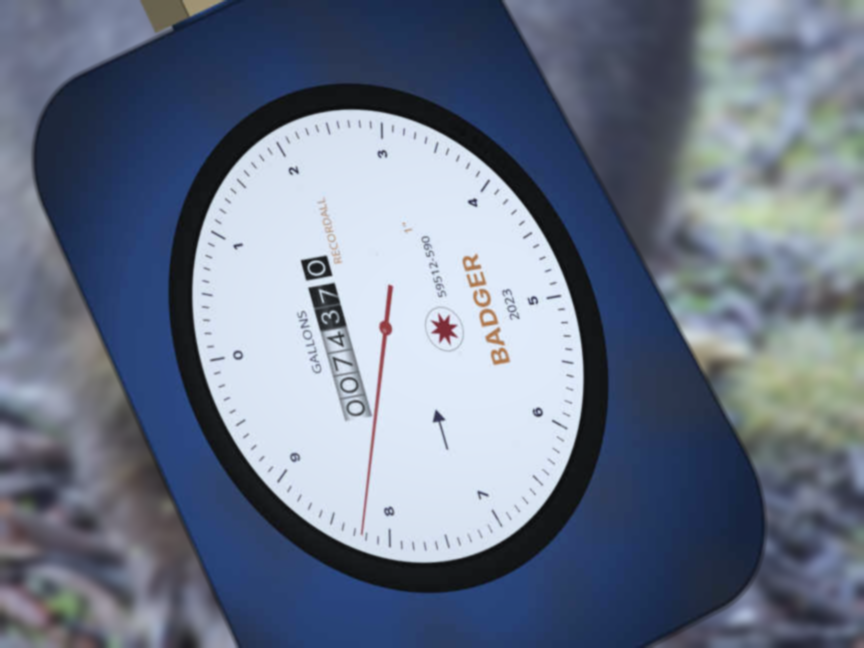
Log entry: **74368.2** gal
